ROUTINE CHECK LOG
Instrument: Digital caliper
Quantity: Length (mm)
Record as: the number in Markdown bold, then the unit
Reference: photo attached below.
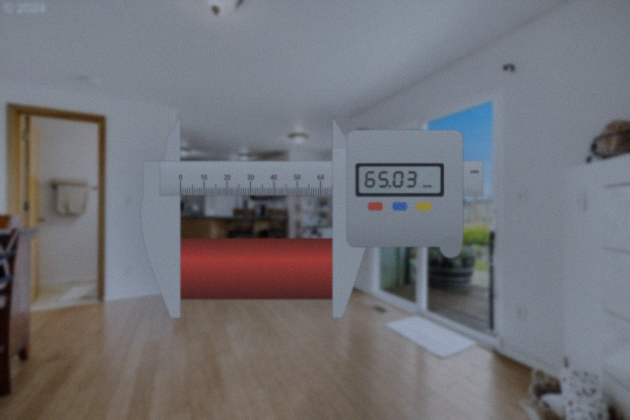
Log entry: **65.03** mm
